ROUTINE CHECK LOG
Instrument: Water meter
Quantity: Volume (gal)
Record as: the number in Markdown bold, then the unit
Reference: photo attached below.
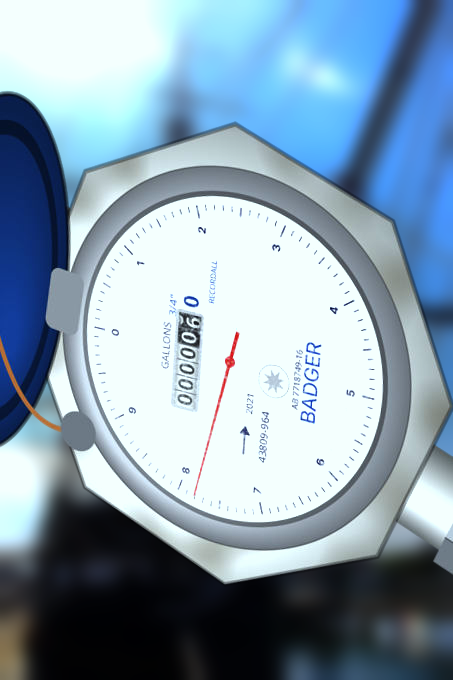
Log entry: **57.8** gal
